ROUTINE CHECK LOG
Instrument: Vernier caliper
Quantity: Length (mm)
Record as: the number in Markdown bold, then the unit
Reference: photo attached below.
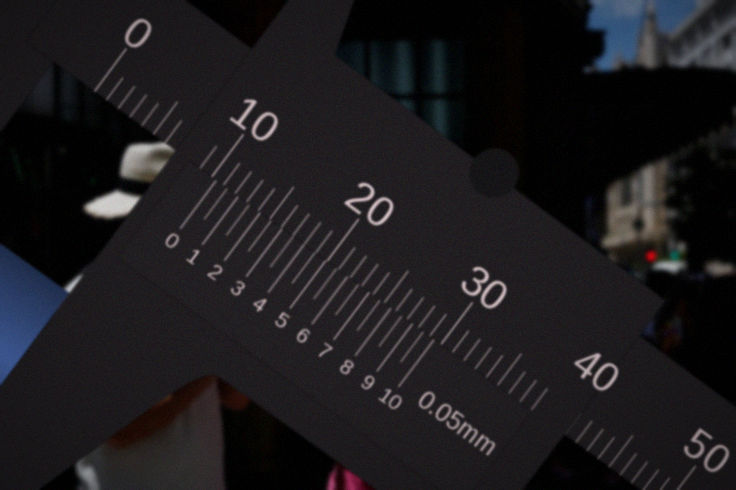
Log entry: **10.4** mm
